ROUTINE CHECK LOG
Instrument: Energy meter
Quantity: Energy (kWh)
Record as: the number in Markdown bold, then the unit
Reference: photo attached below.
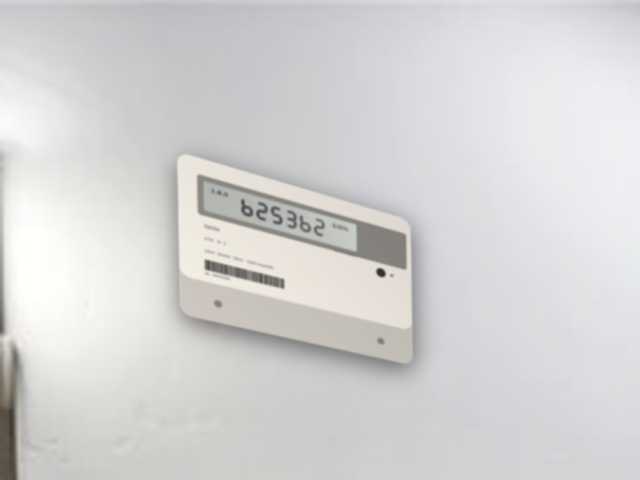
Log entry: **625362** kWh
